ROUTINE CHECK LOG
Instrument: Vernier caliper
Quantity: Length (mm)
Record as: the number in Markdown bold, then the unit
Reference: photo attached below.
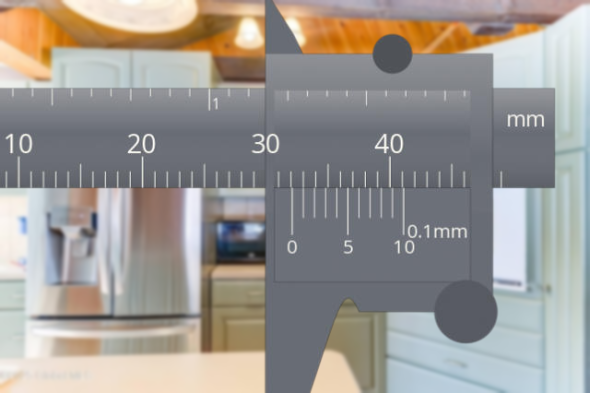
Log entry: **32.1** mm
